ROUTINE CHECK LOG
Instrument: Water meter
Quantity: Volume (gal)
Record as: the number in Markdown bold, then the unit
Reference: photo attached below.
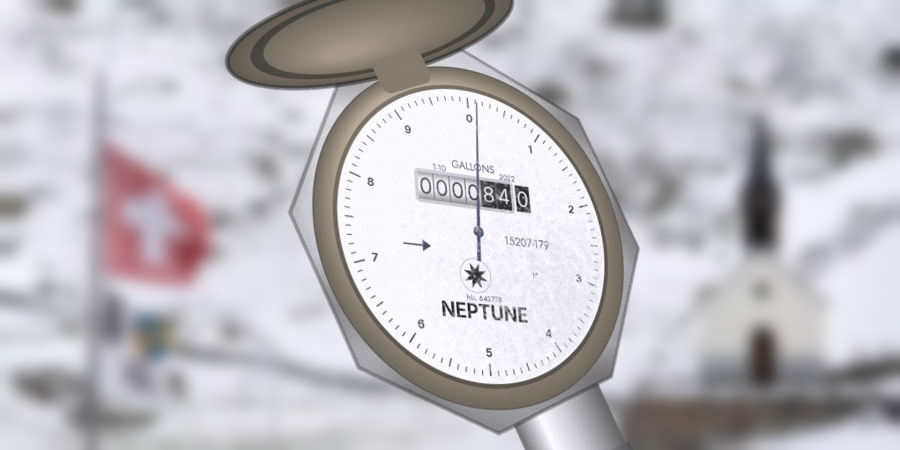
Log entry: **840.1** gal
